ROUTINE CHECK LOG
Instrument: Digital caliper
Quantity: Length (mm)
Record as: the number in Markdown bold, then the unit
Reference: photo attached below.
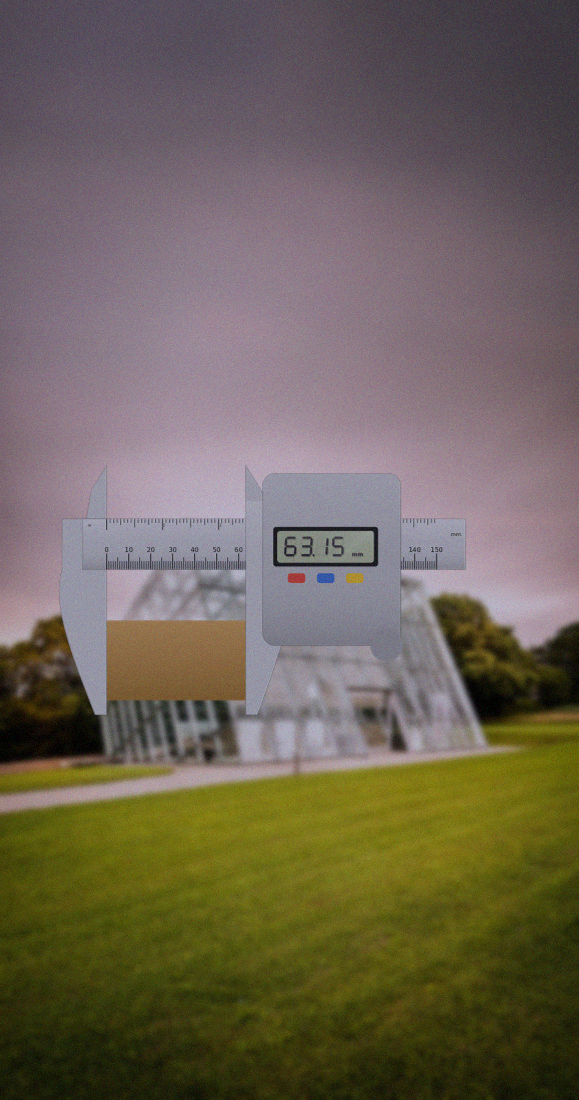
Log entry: **63.15** mm
